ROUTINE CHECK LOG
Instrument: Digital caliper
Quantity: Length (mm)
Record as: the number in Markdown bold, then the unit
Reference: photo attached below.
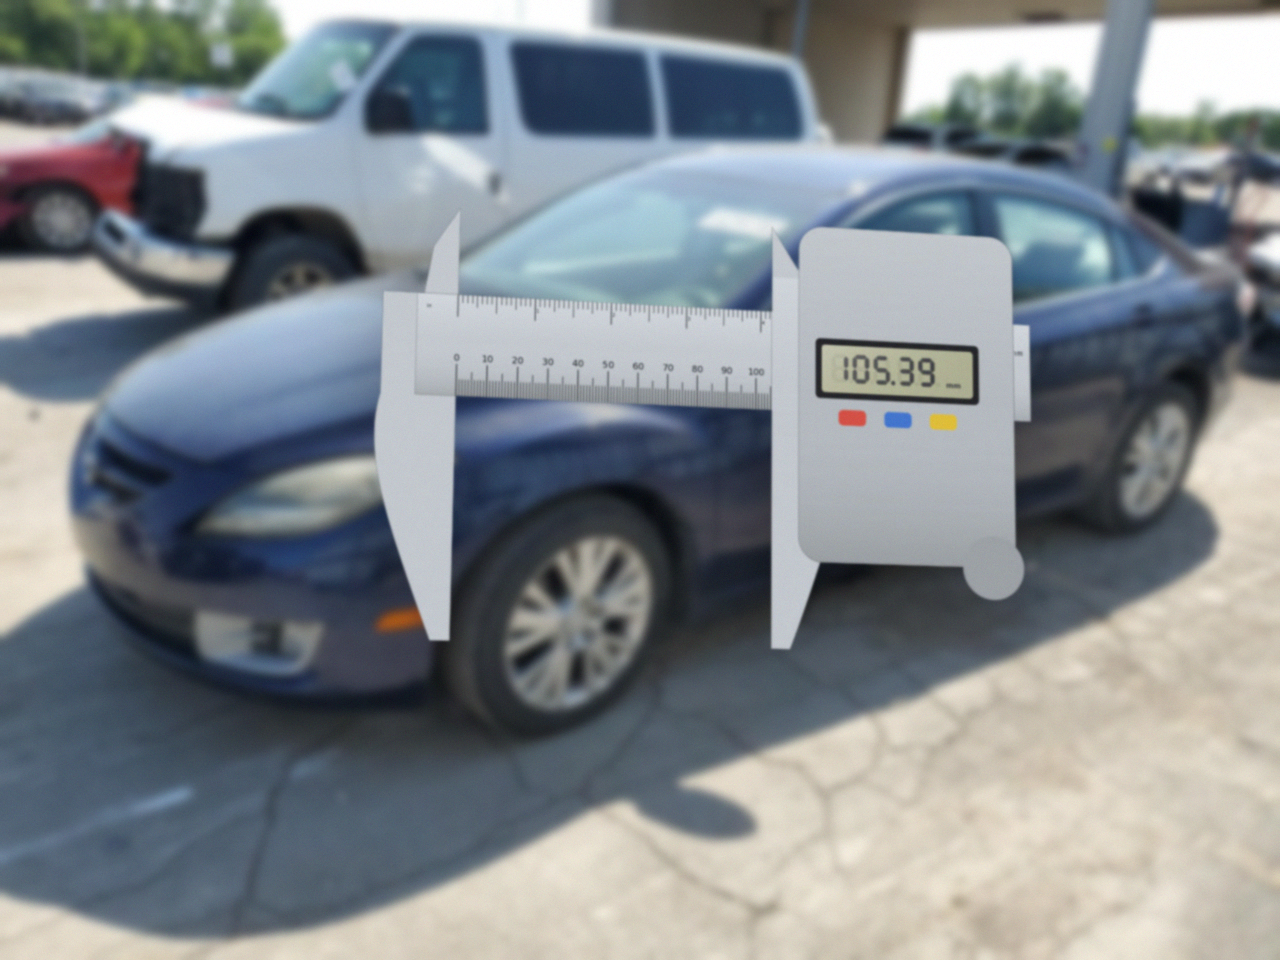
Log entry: **105.39** mm
